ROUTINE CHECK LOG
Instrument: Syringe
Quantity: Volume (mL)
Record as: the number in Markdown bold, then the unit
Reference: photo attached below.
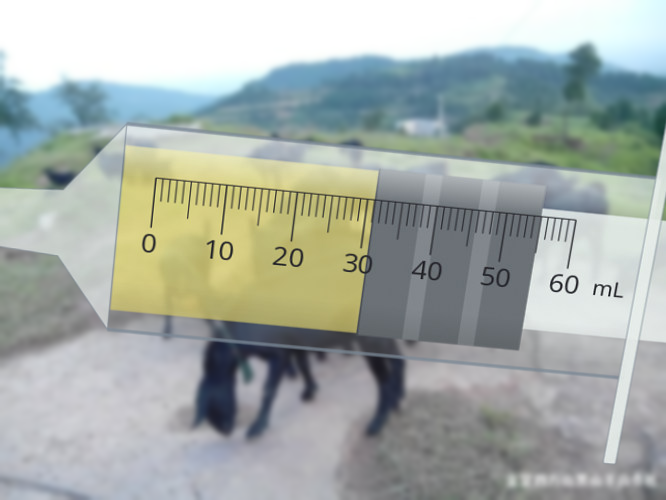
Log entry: **31** mL
